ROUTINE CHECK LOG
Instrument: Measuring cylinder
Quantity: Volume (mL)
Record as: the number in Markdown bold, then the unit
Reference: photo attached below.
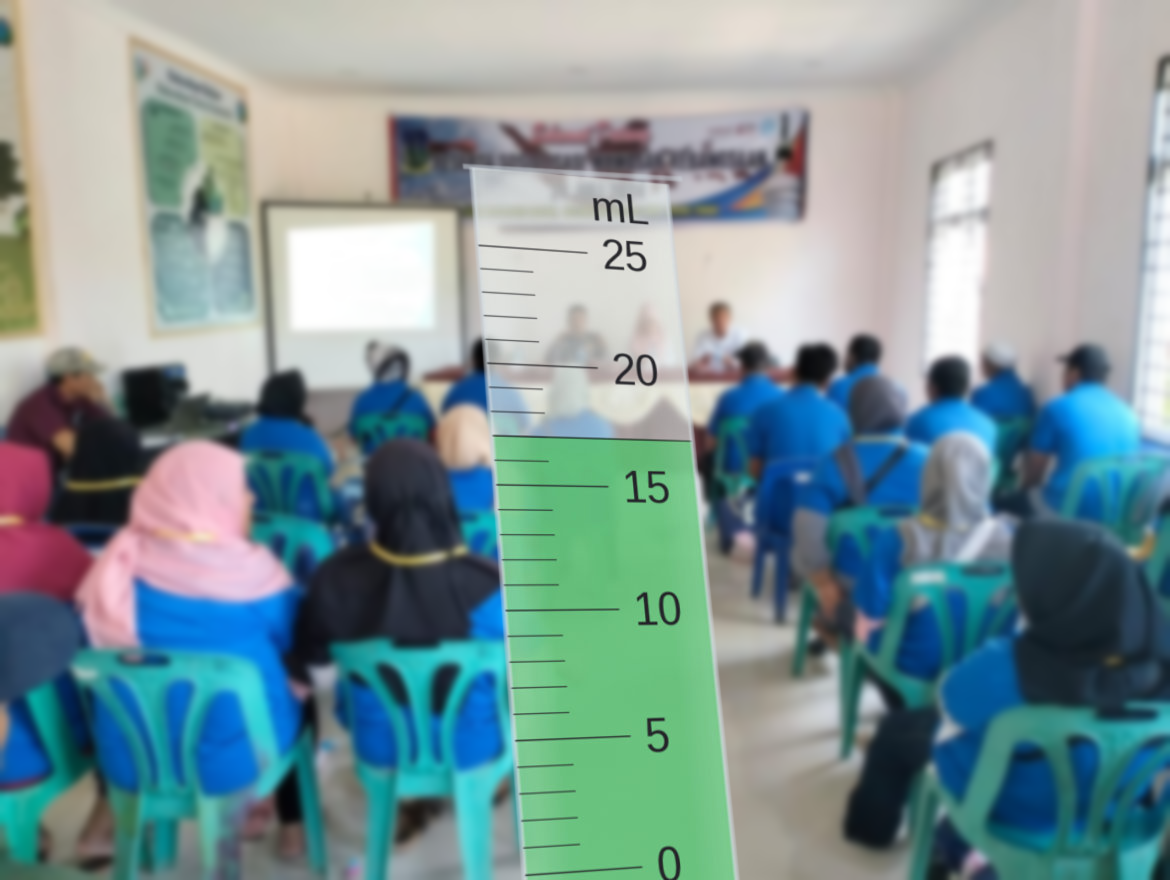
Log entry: **17** mL
